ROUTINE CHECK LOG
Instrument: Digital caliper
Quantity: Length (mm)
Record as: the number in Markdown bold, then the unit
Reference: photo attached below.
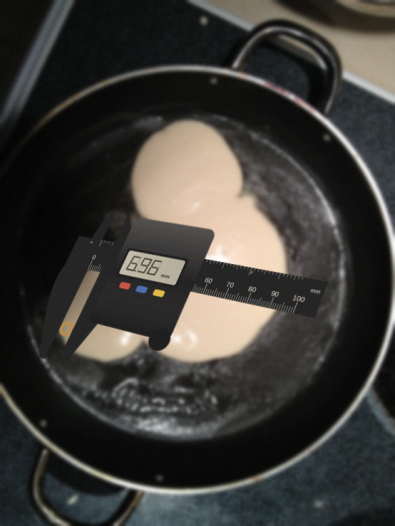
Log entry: **6.96** mm
